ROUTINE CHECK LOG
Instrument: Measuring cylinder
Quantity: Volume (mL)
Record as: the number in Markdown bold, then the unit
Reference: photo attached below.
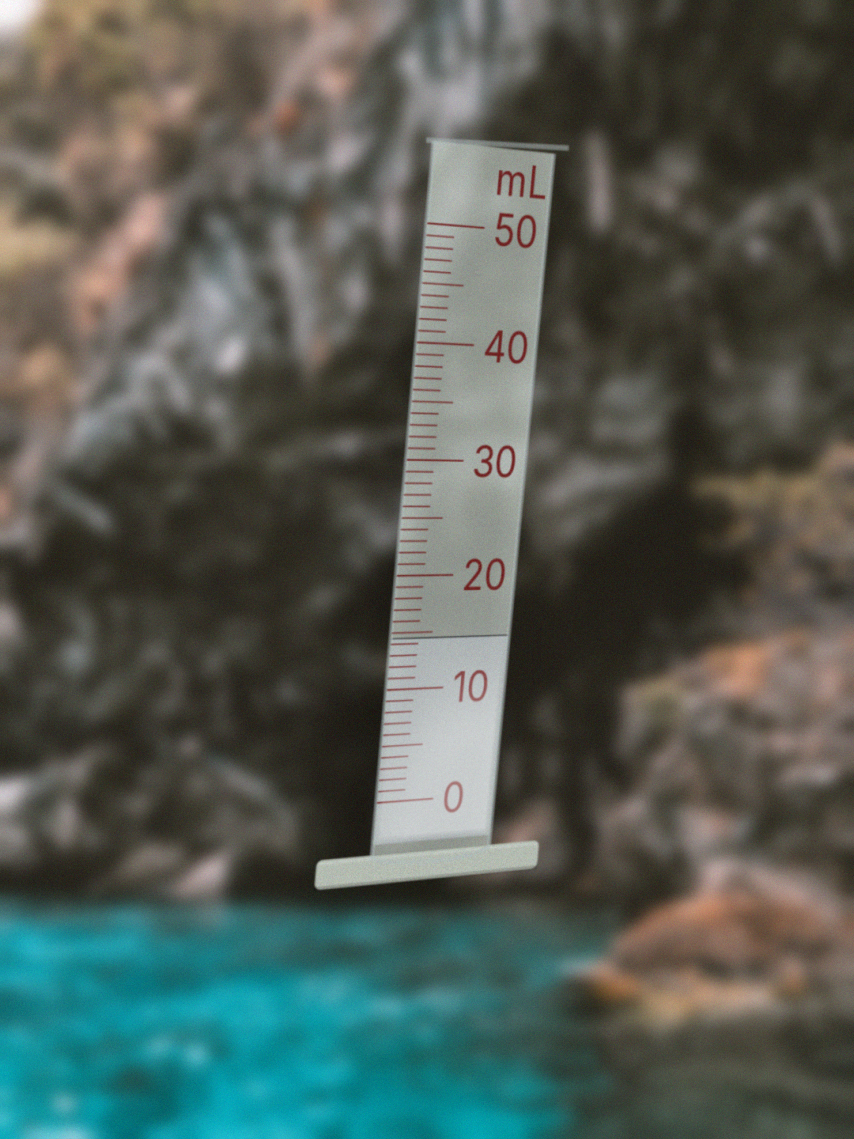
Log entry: **14.5** mL
